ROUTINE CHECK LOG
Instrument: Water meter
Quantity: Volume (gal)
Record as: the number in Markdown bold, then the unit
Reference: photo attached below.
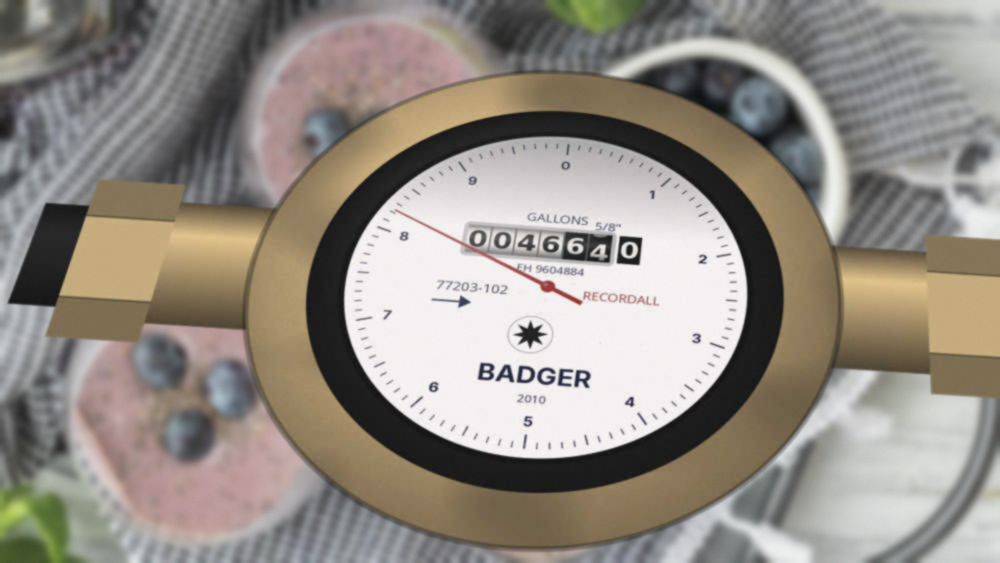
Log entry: **46638.2** gal
